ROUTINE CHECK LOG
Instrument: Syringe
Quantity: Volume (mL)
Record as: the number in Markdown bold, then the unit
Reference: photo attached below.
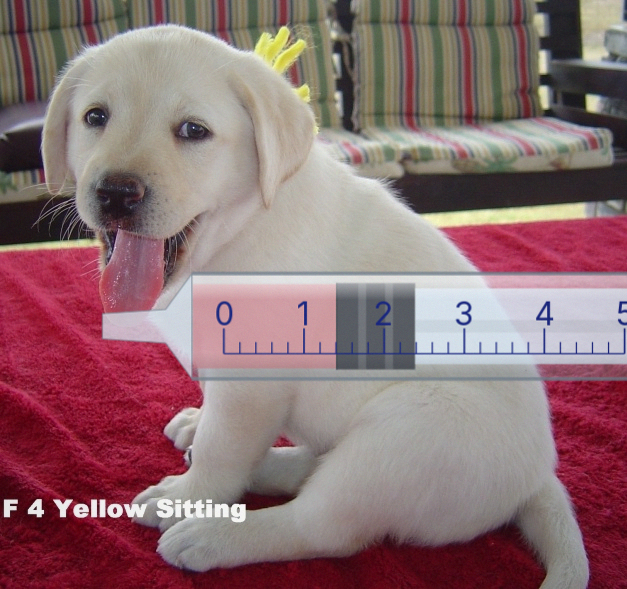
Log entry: **1.4** mL
